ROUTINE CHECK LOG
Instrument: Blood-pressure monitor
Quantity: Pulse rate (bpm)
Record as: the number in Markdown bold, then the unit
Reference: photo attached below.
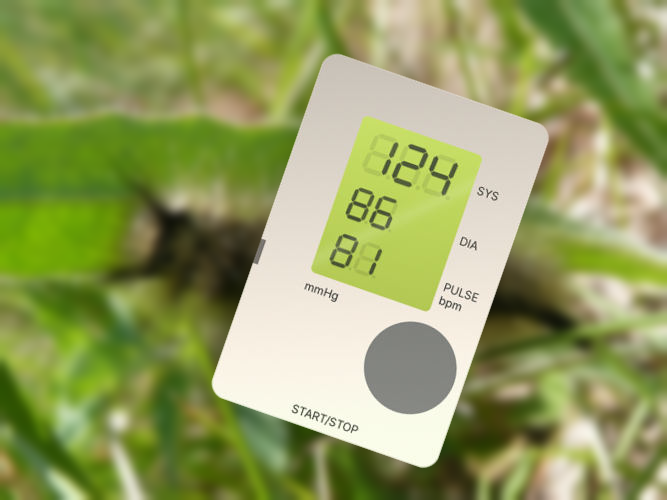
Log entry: **81** bpm
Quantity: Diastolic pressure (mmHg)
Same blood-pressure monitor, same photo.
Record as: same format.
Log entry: **86** mmHg
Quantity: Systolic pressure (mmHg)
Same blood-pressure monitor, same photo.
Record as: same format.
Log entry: **124** mmHg
